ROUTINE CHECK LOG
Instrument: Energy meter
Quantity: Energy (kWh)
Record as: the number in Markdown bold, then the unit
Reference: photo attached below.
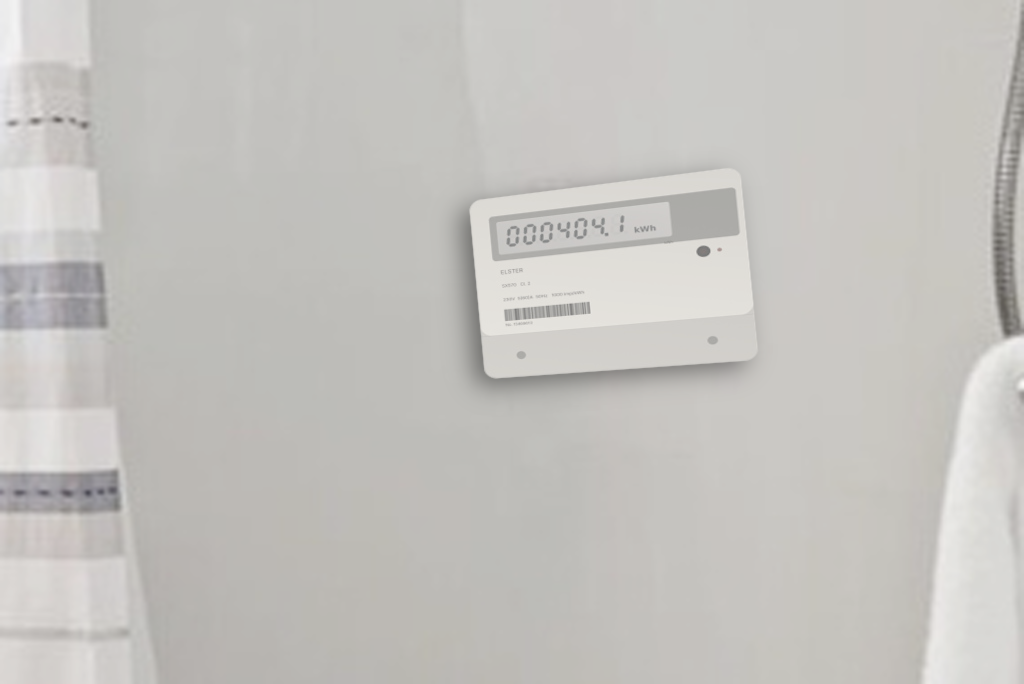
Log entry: **404.1** kWh
